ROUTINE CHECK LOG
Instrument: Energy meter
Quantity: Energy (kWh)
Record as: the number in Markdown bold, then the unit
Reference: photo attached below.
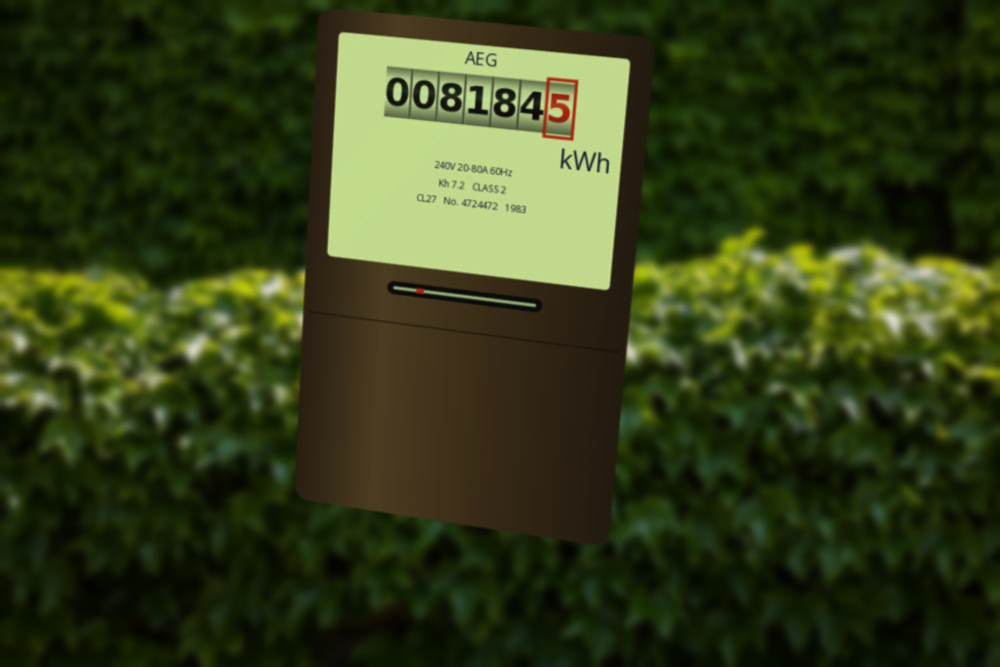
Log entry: **8184.5** kWh
